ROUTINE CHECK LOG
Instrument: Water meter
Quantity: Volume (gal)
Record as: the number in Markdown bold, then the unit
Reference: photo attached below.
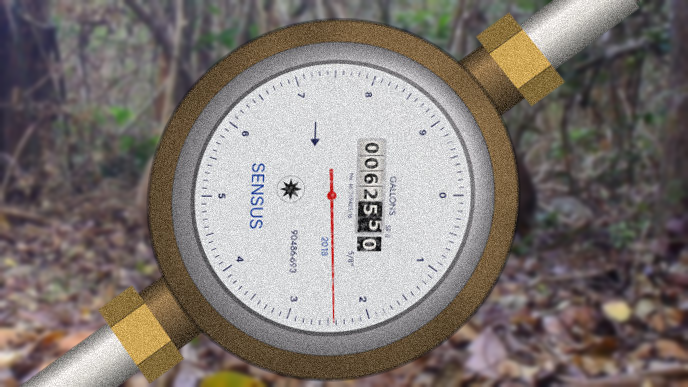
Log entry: **62552.4** gal
